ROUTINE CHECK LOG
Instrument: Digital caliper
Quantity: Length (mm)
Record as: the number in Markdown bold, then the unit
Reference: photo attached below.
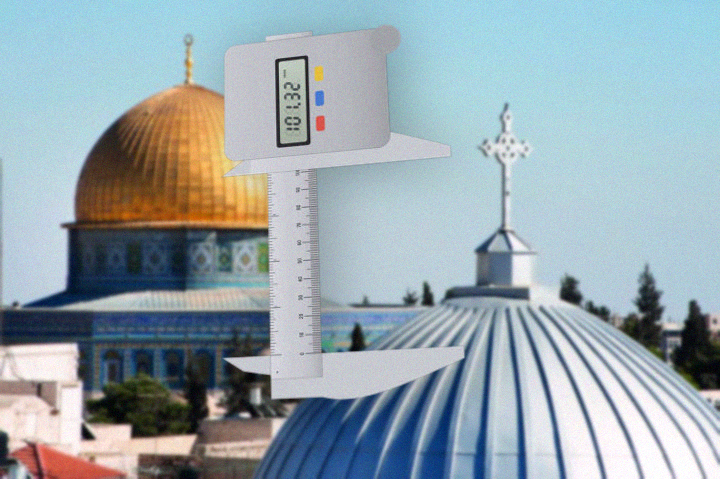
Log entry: **101.32** mm
